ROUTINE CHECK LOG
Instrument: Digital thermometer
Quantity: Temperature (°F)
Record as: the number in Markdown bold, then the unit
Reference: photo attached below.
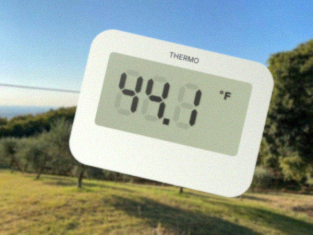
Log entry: **44.1** °F
